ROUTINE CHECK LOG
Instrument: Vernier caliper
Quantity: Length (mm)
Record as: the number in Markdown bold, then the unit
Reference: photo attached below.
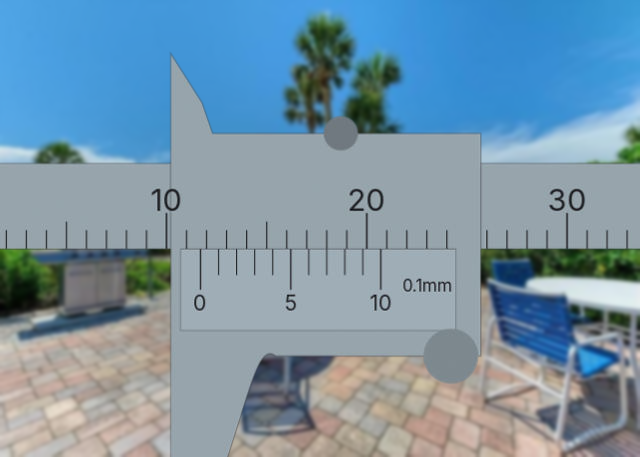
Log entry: **11.7** mm
